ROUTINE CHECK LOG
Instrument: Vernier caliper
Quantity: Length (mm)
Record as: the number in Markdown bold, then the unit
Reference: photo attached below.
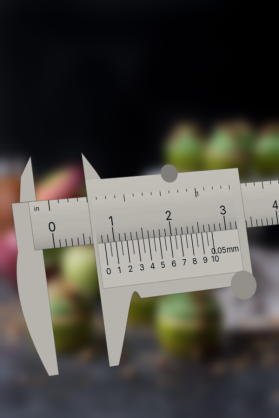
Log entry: **8.4** mm
